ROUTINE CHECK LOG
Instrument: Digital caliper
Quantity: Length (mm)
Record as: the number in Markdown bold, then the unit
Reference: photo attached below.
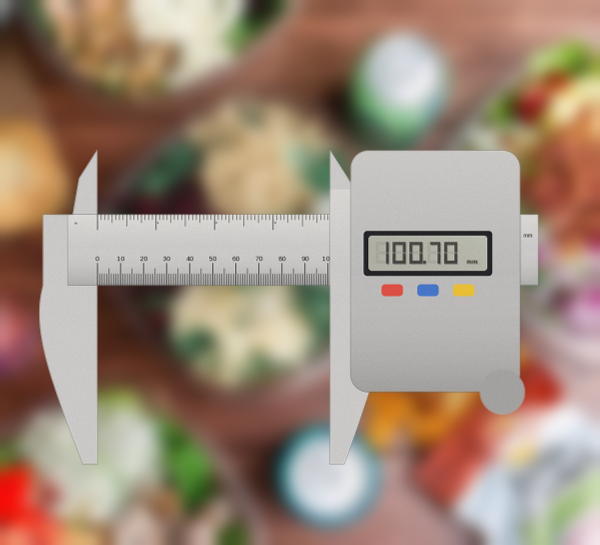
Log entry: **100.70** mm
